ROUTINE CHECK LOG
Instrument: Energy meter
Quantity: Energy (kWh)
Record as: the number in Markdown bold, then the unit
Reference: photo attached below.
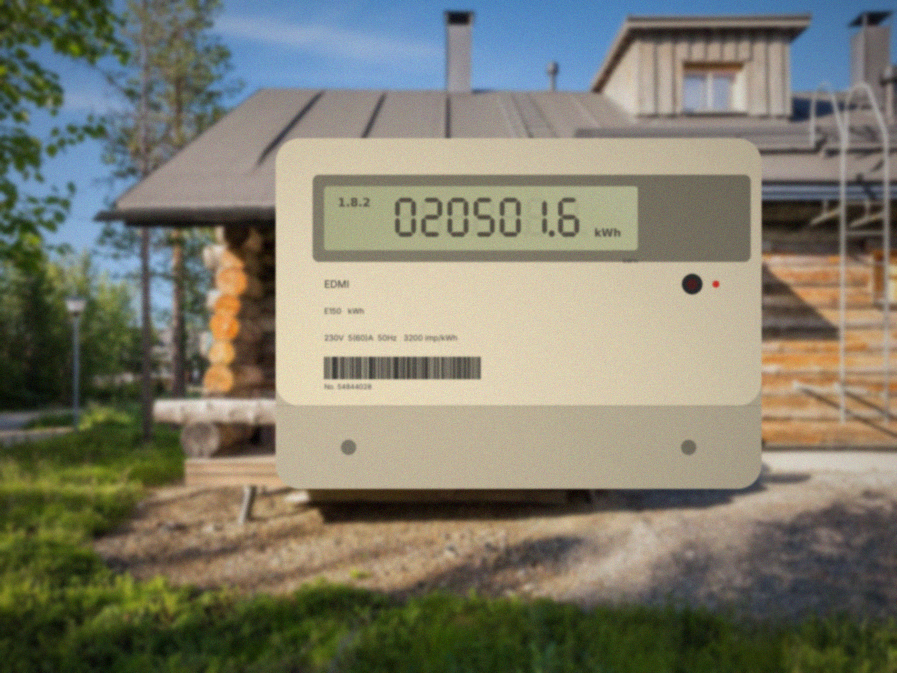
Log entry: **20501.6** kWh
